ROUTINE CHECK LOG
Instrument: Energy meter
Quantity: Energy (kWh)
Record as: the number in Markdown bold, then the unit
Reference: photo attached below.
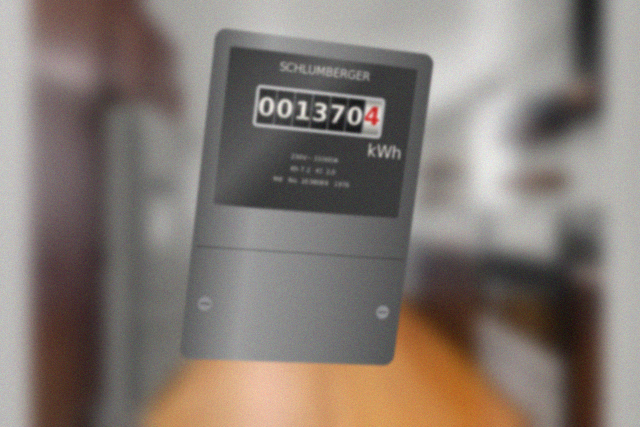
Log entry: **1370.4** kWh
